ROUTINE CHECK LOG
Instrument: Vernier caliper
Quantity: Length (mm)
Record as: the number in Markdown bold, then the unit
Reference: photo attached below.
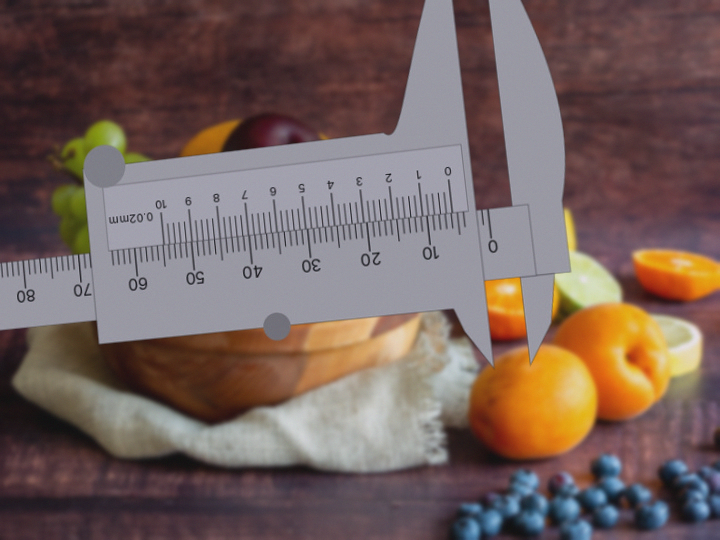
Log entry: **5.8** mm
